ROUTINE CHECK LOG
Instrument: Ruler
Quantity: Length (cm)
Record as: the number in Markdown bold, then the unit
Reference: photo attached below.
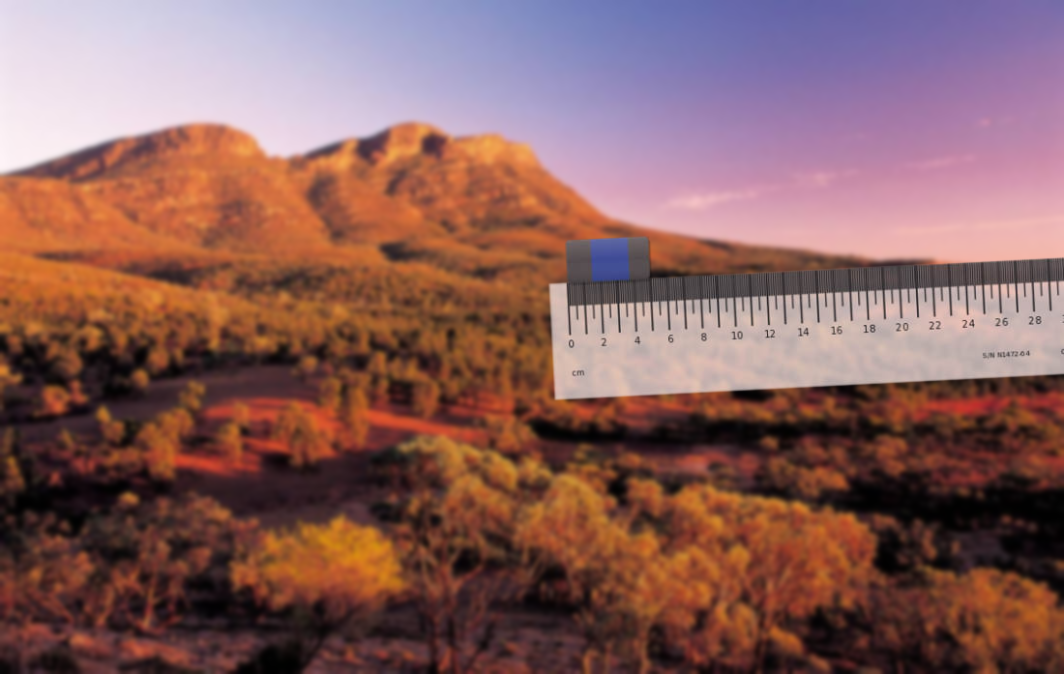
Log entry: **5** cm
